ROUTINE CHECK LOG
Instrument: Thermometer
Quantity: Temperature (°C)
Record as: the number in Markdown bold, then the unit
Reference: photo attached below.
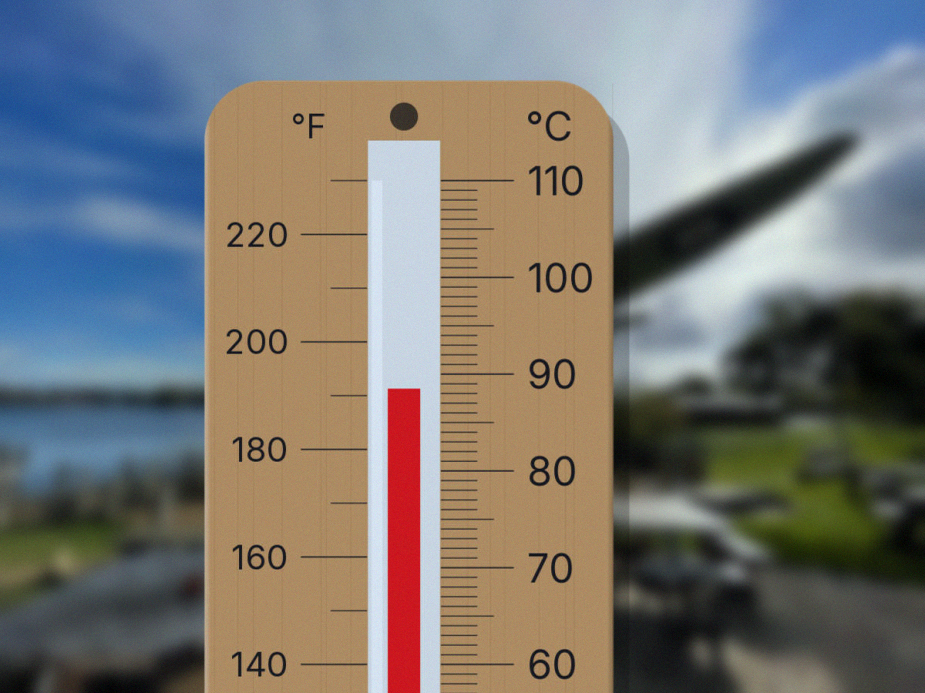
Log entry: **88.5** °C
